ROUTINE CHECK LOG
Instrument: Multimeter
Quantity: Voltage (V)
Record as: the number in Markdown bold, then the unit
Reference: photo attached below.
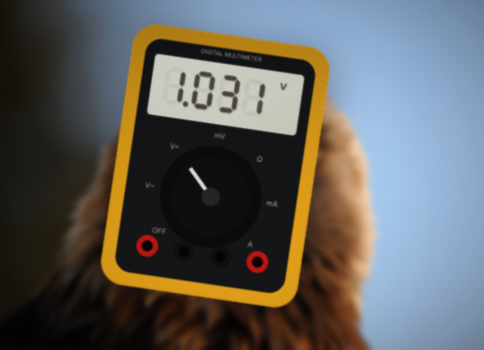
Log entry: **1.031** V
